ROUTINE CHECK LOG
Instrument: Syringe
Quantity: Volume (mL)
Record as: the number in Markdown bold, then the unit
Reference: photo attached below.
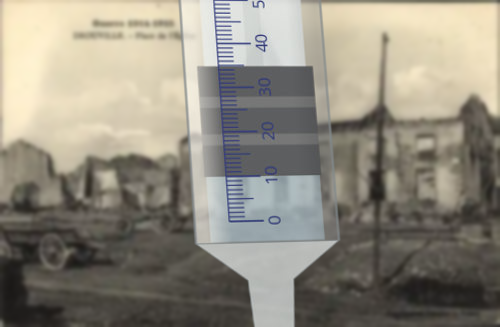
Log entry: **10** mL
